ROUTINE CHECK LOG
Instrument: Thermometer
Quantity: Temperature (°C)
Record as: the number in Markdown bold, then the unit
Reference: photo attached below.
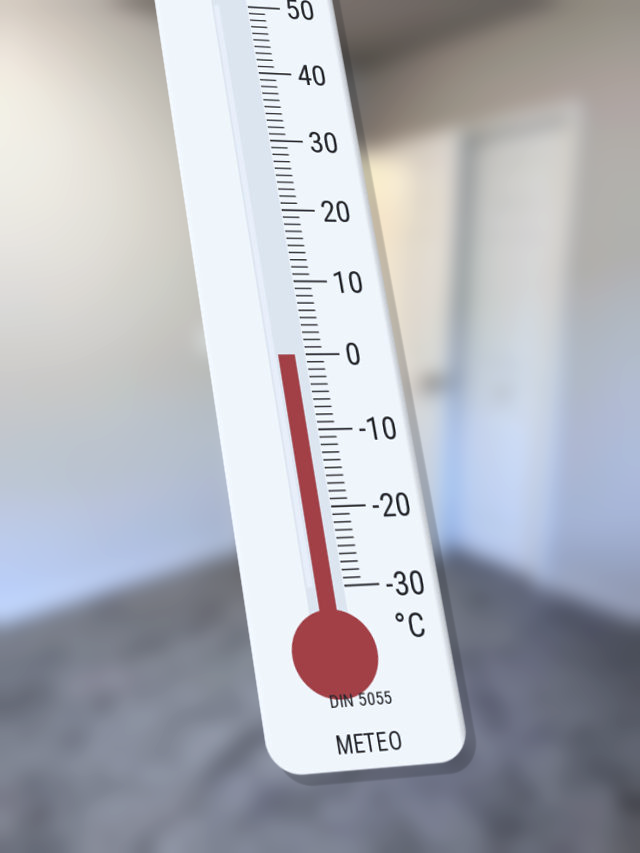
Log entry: **0** °C
